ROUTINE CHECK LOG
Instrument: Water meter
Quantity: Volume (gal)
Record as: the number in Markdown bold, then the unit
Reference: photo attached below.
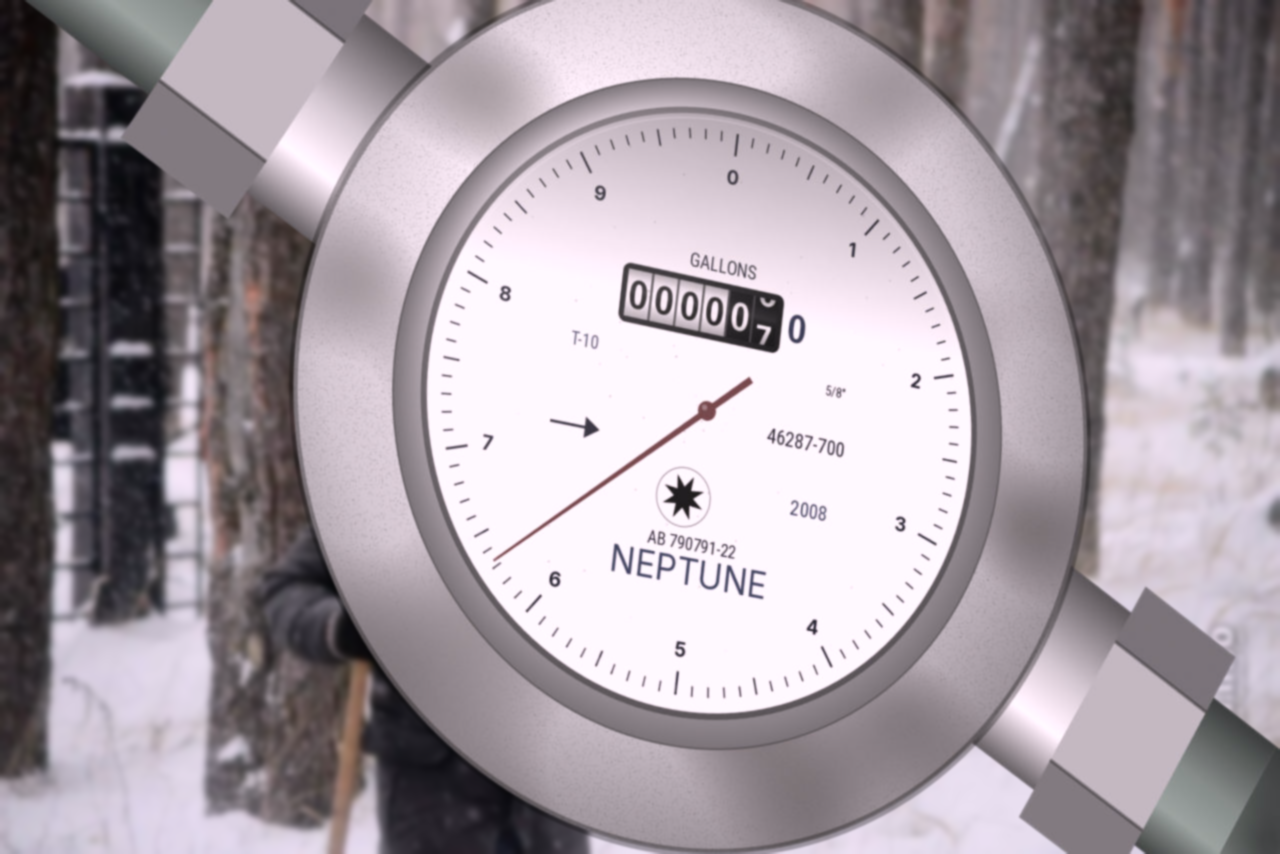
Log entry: **66.3** gal
